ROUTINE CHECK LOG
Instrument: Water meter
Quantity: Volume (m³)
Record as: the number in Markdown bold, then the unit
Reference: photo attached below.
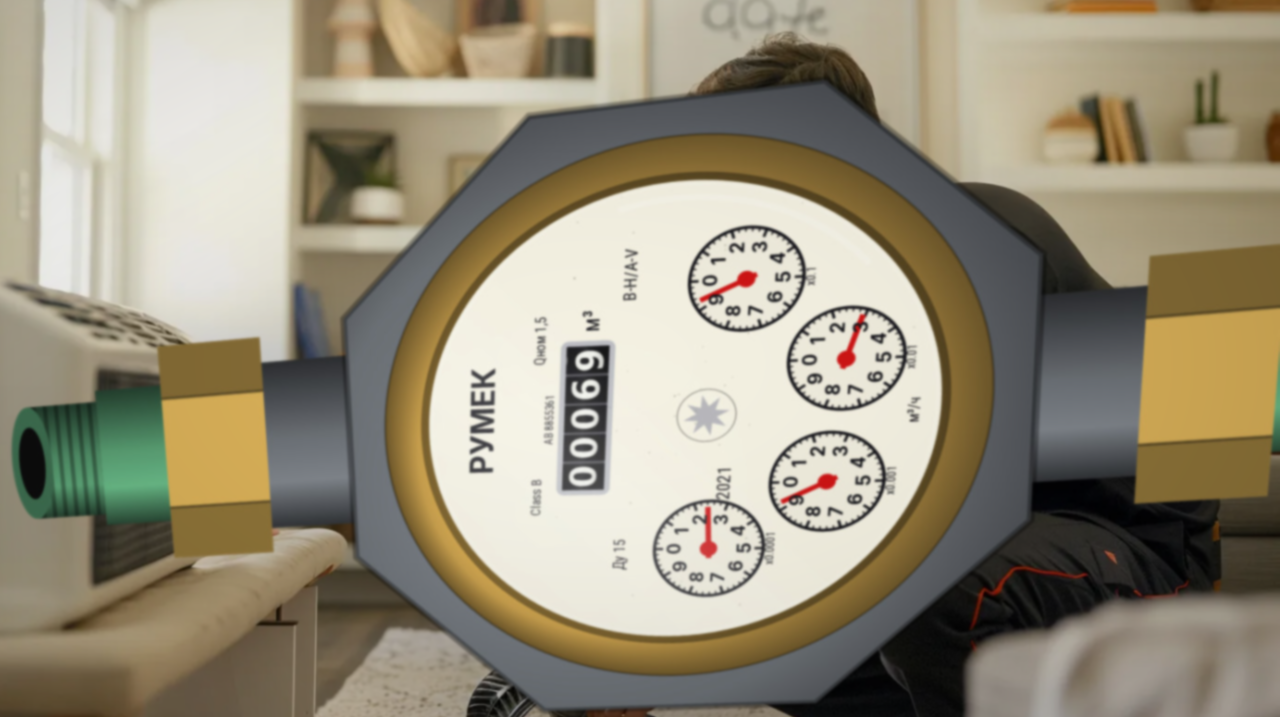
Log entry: **68.9292** m³
